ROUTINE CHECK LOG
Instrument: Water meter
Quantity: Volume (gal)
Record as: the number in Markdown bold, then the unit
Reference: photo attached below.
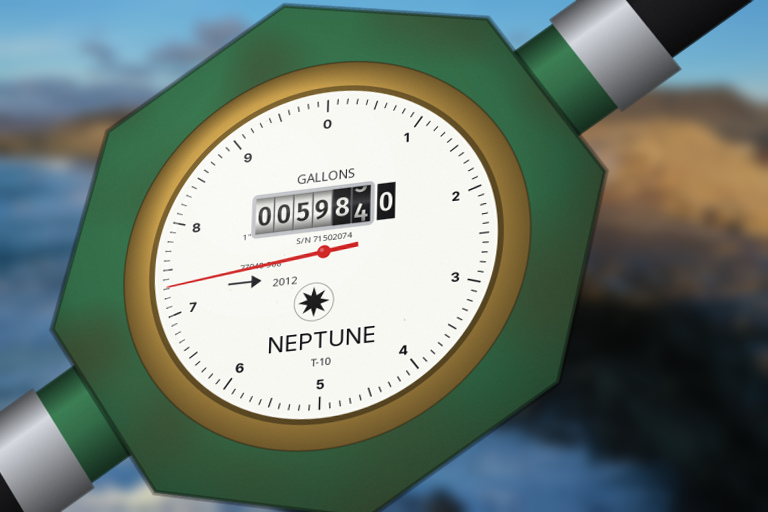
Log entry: **59837.3** gal
